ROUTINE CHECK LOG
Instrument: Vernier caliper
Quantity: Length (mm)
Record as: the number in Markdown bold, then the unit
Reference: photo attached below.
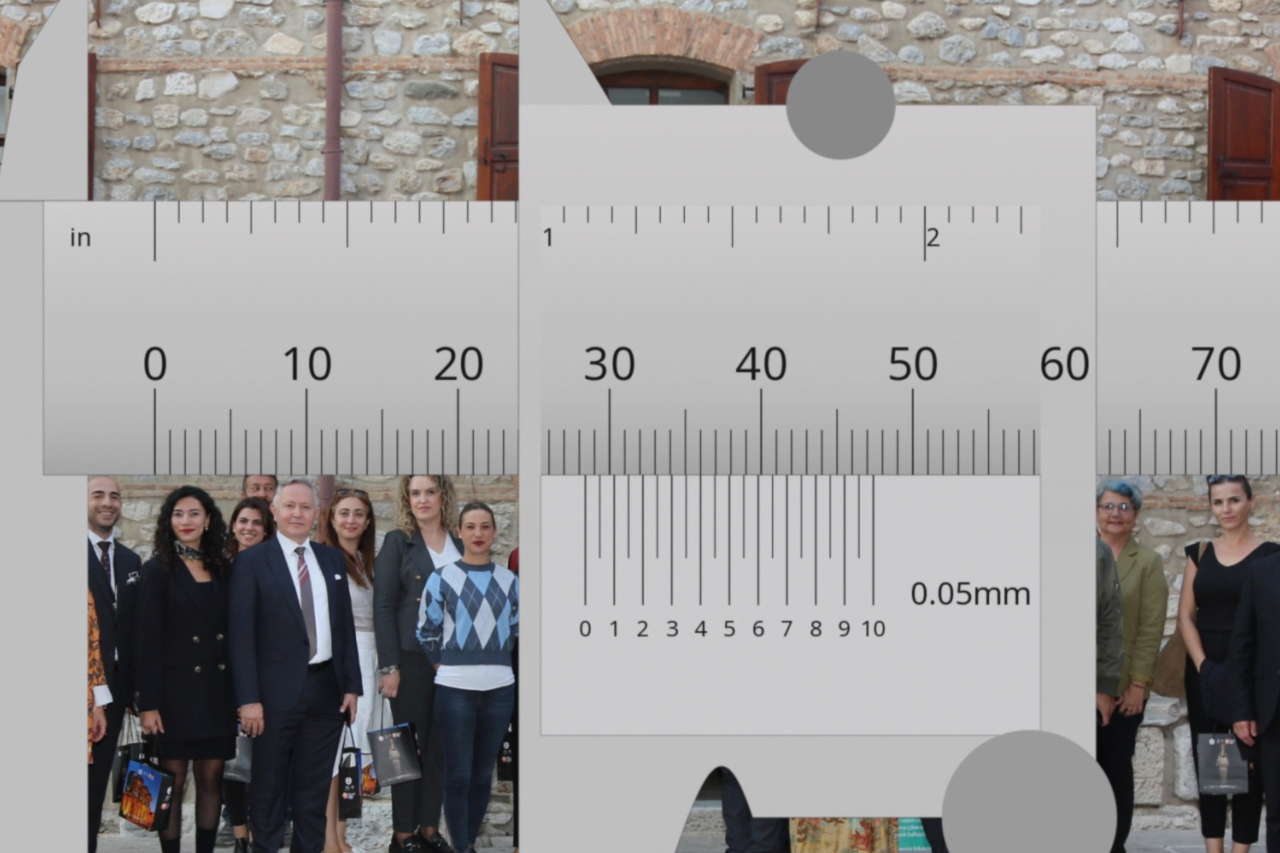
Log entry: **28.4** mm
